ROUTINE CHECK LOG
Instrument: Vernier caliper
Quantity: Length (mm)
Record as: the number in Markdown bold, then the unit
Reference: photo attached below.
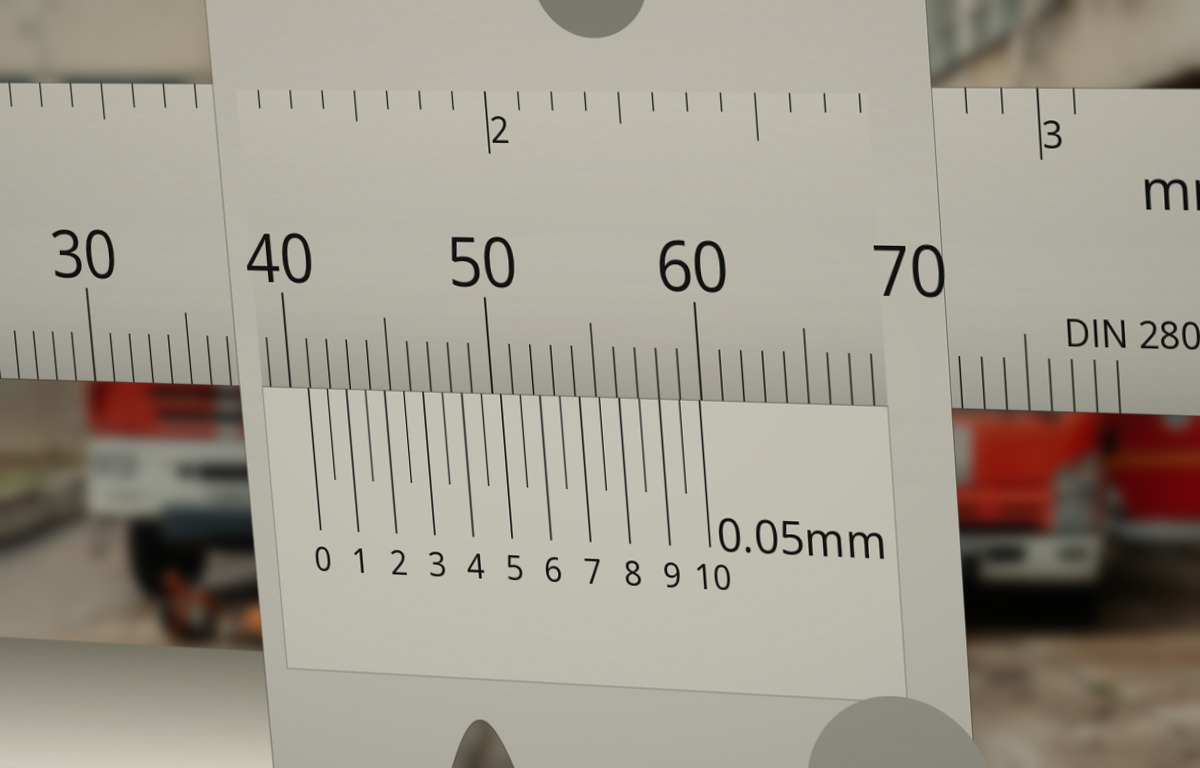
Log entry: **40.9** mm
